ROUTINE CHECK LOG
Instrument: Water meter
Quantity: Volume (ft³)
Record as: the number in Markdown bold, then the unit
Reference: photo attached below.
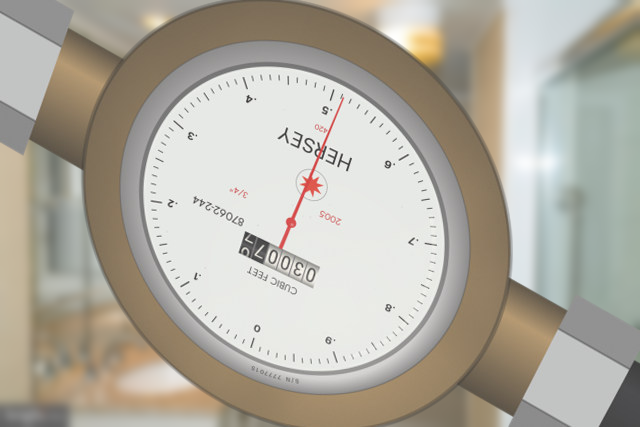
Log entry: **30076.51** ft³
